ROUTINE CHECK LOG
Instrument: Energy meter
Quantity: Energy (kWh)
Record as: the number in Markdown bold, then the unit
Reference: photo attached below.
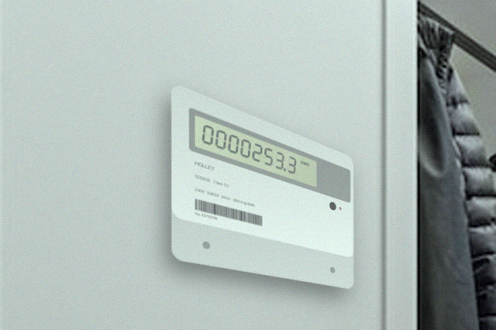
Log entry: **253.3** kWh
